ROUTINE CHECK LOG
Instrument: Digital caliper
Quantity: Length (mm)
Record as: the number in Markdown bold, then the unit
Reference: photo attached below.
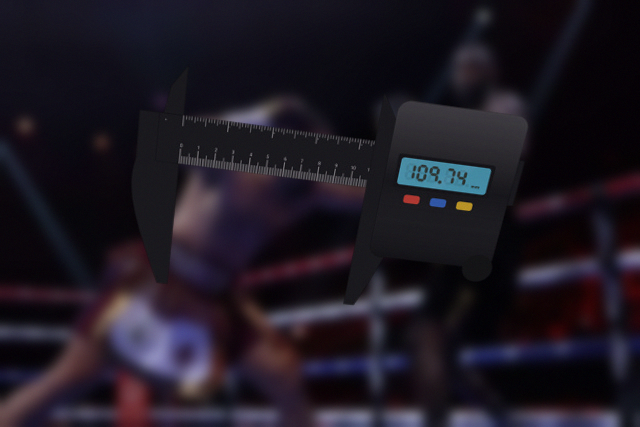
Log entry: **109.74** mm
